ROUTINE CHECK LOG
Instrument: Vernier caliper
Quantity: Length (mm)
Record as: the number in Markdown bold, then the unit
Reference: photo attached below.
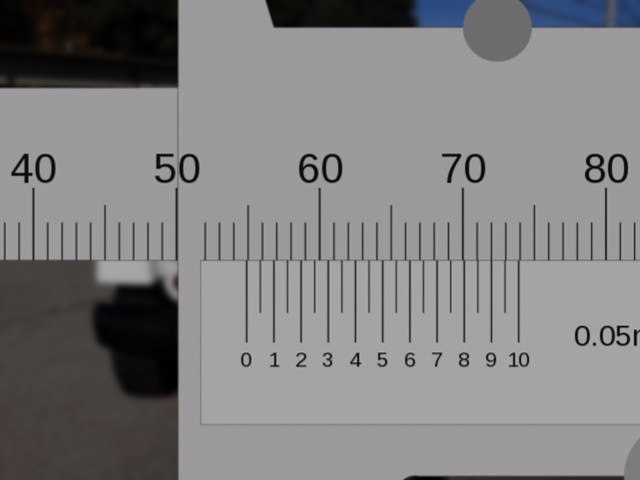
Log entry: **54.9** mm
